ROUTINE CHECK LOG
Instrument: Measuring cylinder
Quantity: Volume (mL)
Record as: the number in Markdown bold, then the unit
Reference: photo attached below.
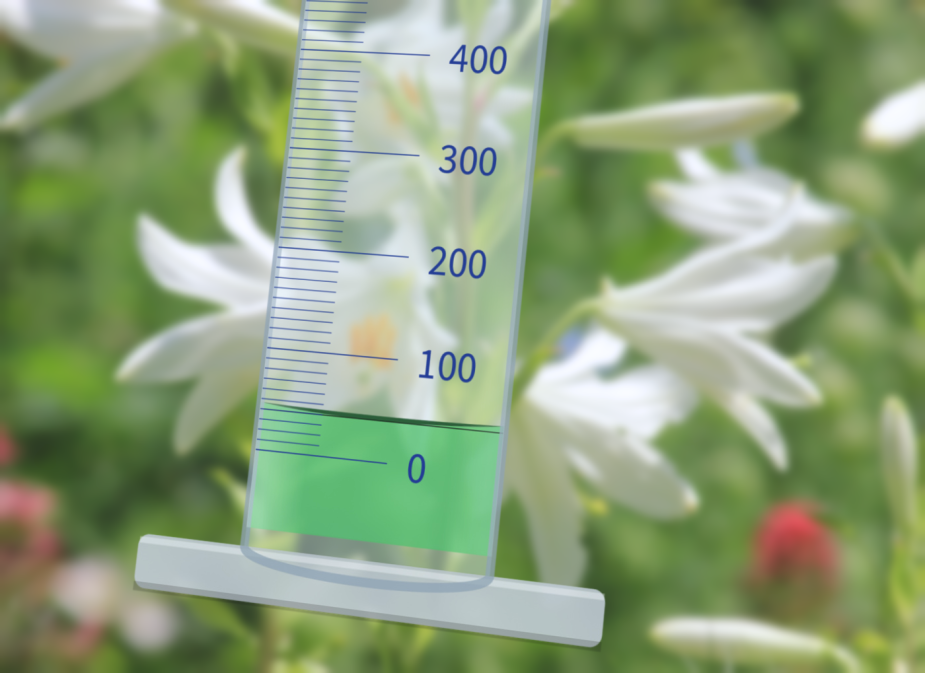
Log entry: **40** mL
